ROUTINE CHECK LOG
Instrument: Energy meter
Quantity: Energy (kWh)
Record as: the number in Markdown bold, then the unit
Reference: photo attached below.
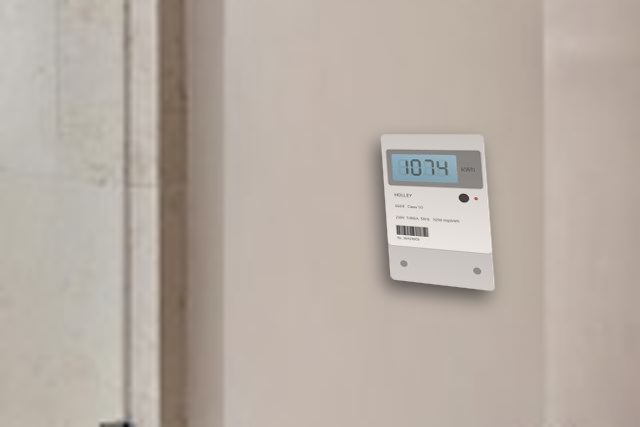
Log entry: **1074** kWh
